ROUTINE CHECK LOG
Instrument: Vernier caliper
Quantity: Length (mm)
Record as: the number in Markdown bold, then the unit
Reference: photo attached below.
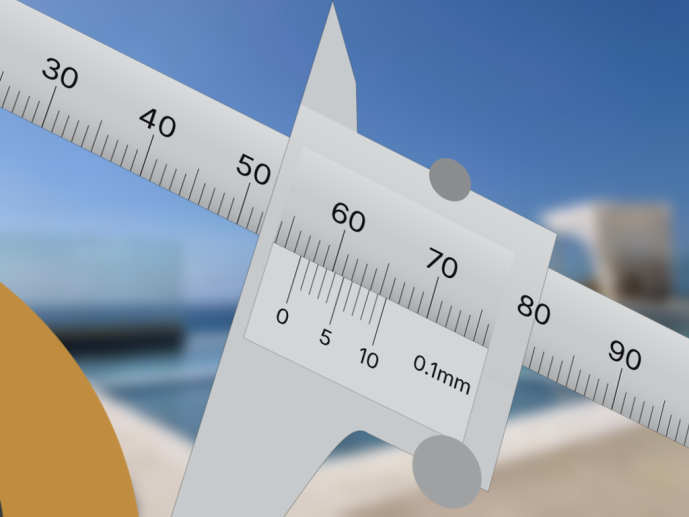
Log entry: **56.7** mm
